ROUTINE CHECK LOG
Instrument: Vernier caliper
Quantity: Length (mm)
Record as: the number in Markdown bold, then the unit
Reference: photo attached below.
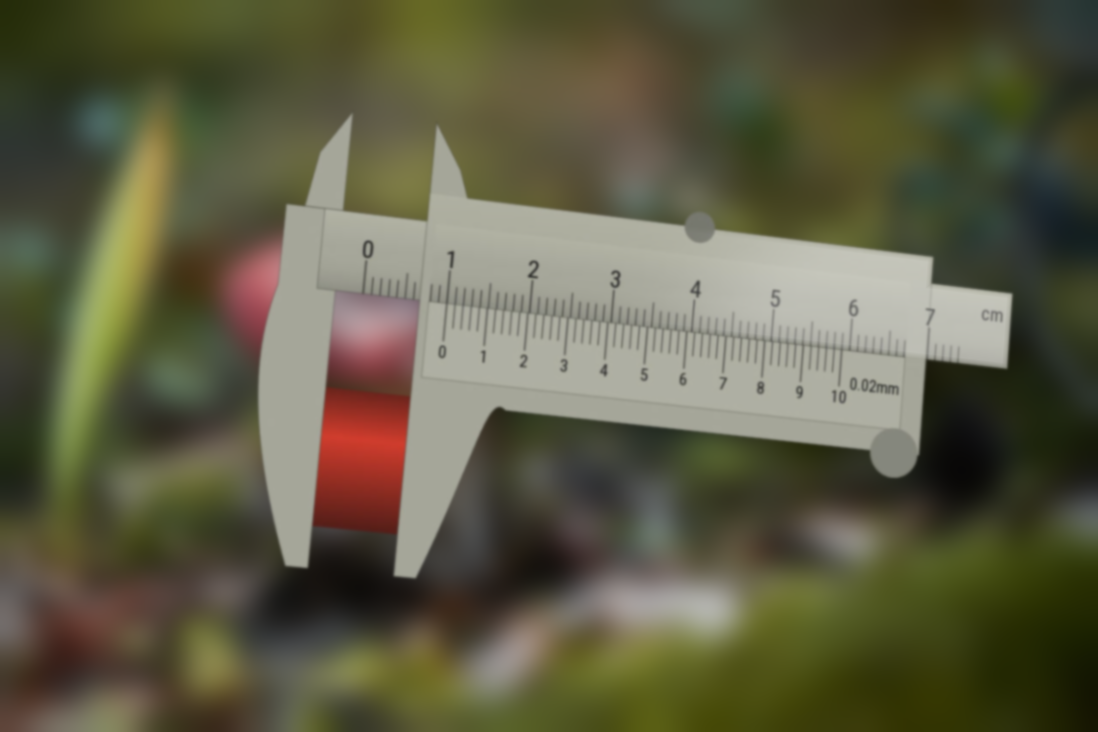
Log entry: **10.0** mm
